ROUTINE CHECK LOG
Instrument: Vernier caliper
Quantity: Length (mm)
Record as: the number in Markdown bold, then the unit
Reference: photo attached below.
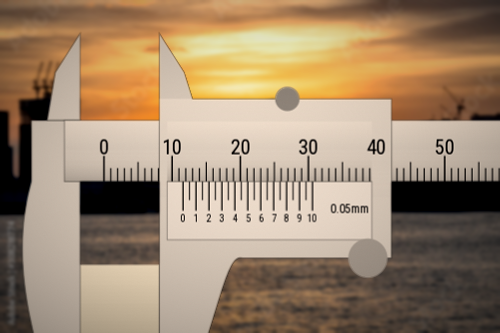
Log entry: **11.6** mm
